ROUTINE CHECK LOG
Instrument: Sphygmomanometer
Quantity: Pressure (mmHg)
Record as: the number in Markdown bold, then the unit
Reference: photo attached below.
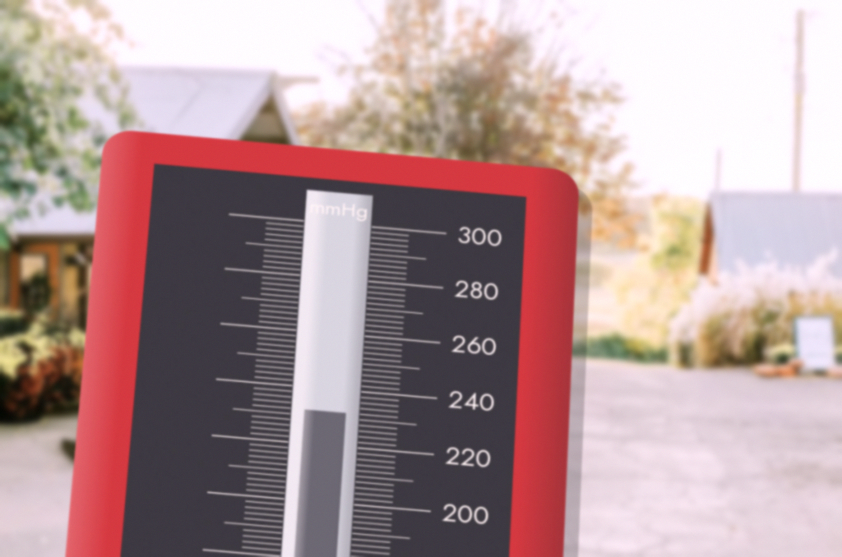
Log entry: **232** mmHg
